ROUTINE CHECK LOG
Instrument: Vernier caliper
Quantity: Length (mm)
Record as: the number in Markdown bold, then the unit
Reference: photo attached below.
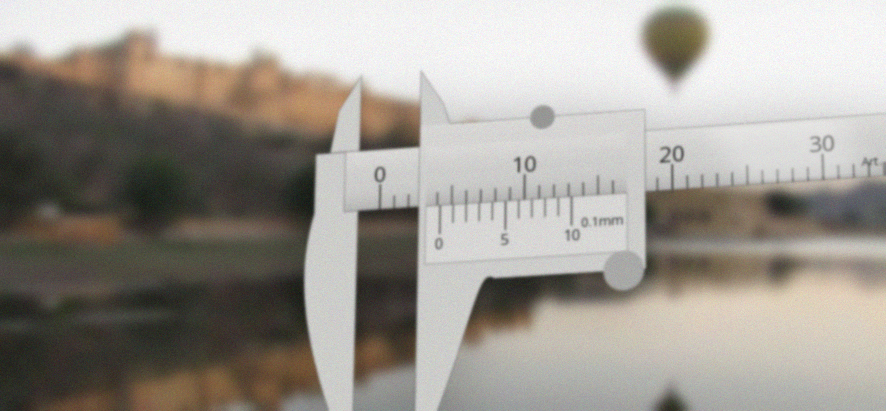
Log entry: **4.2** mm
